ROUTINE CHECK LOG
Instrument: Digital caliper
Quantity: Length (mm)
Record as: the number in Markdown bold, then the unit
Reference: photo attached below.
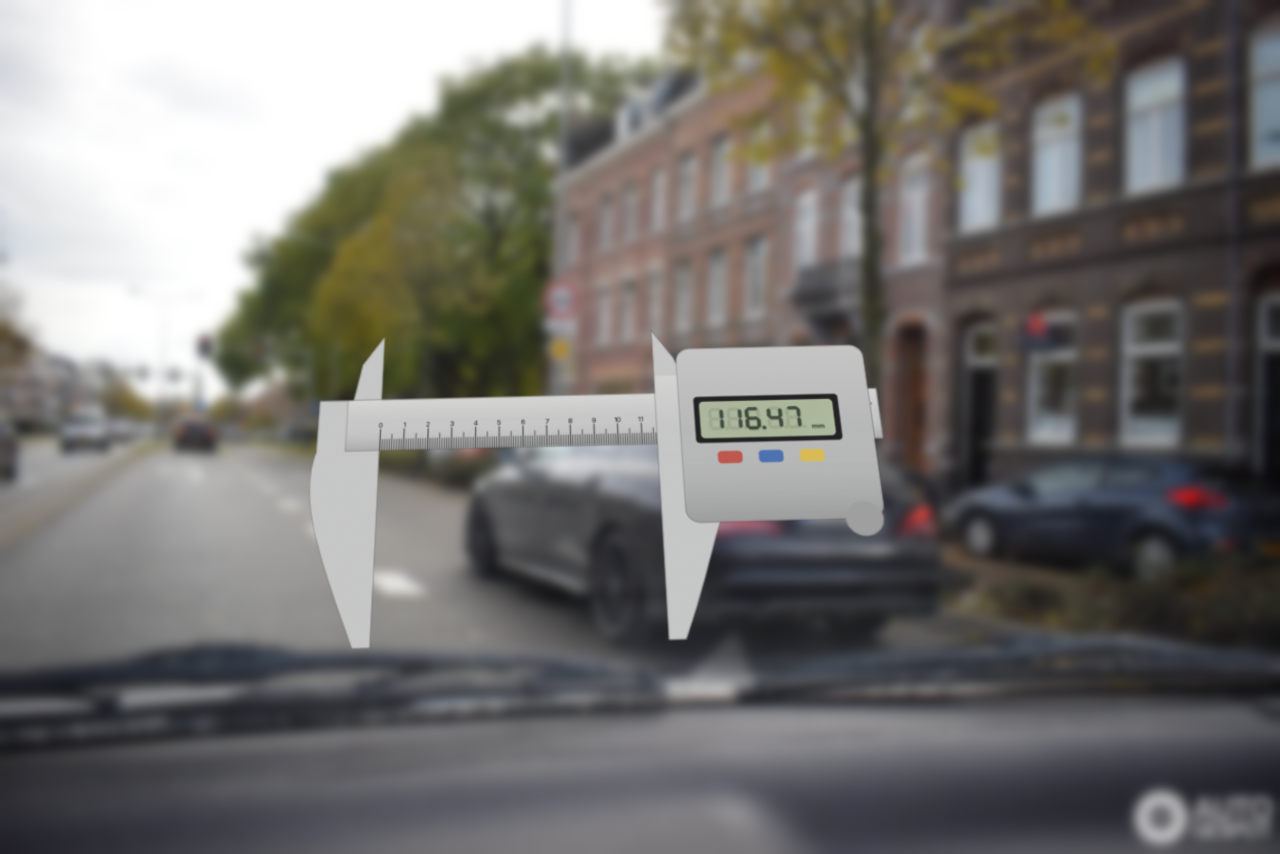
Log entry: **116.47** mm
